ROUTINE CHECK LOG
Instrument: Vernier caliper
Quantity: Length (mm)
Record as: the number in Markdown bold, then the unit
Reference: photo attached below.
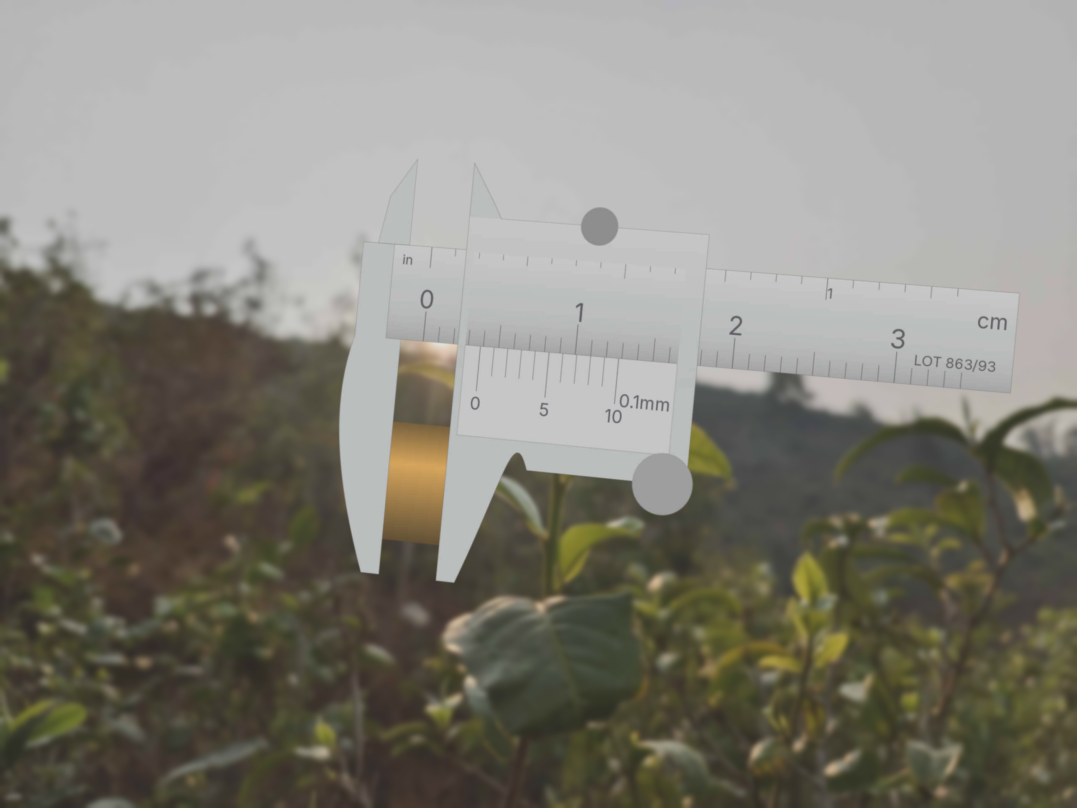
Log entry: **3.8** mm
